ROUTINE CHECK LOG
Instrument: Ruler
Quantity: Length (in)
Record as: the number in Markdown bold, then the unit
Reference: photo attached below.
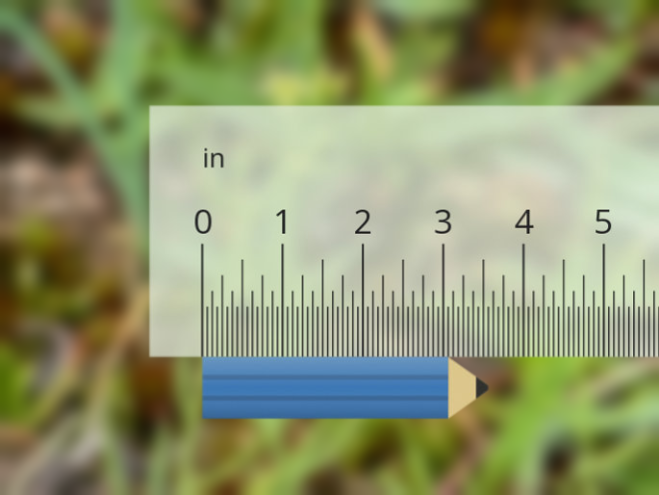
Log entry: **3.5625** in
